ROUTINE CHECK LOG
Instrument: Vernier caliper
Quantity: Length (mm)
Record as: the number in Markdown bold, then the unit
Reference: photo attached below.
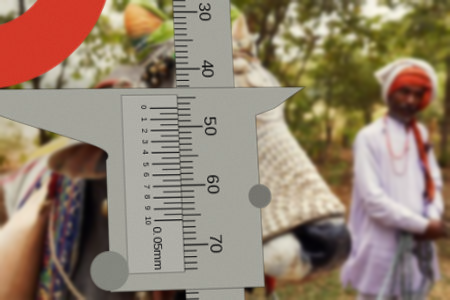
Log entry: **46.8** mm
